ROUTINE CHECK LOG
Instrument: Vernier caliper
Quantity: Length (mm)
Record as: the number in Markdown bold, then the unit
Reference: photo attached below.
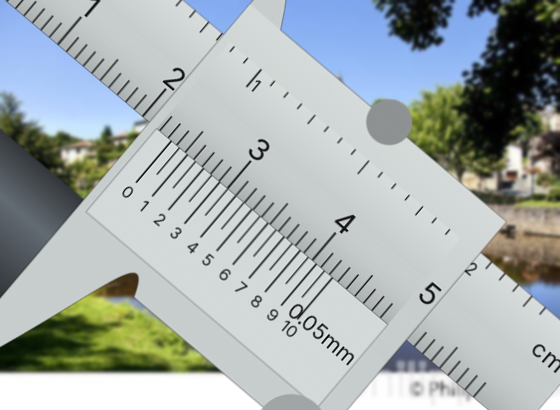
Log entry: **23.4** mm
